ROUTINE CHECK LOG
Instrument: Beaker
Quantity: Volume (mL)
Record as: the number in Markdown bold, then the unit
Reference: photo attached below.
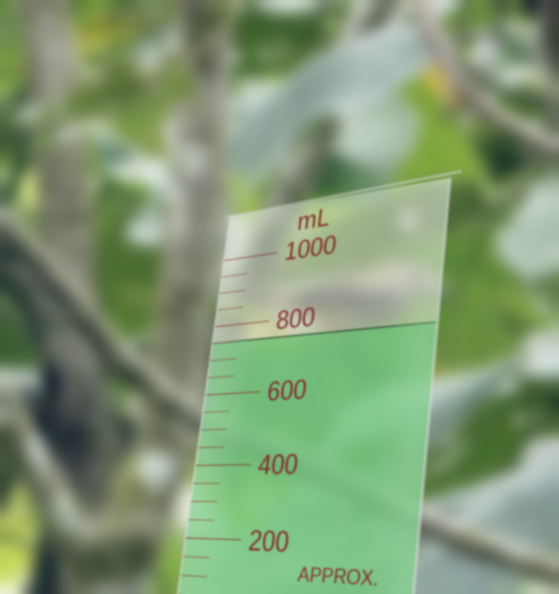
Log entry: **750** mL
